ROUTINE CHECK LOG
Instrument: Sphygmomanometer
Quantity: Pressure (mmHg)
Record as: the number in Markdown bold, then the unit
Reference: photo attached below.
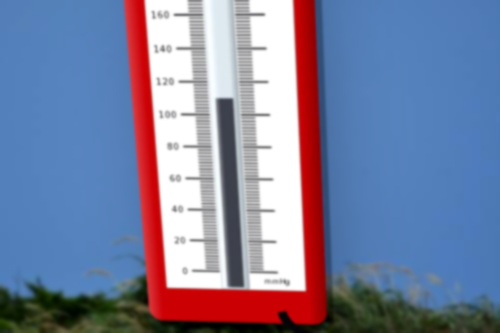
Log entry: **110** mmHg
